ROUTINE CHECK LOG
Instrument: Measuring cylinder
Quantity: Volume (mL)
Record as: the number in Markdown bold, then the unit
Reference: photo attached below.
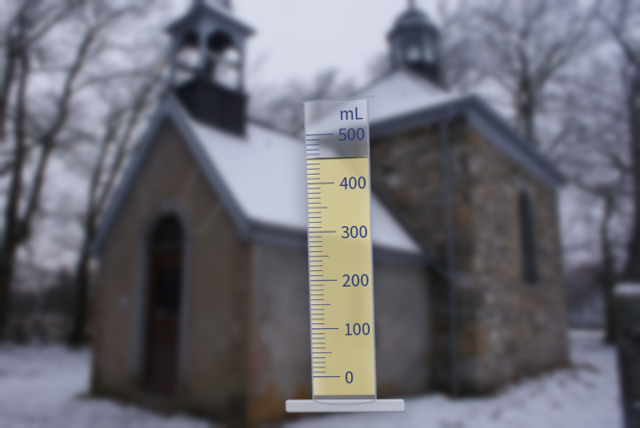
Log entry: **450** mL
